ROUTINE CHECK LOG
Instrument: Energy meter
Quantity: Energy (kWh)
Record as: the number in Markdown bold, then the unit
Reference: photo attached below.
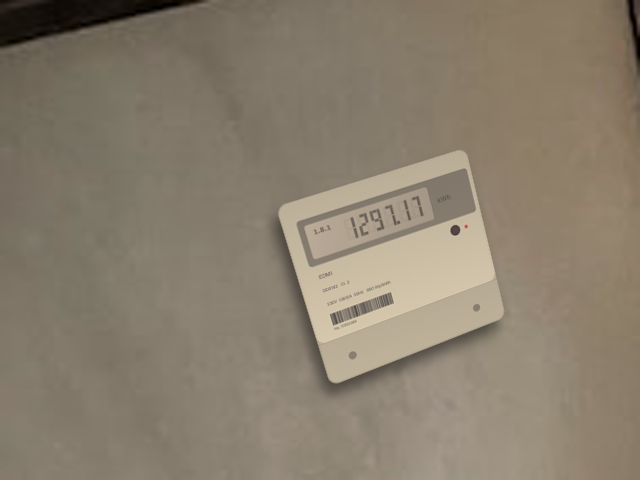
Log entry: **1297.17** kWh
